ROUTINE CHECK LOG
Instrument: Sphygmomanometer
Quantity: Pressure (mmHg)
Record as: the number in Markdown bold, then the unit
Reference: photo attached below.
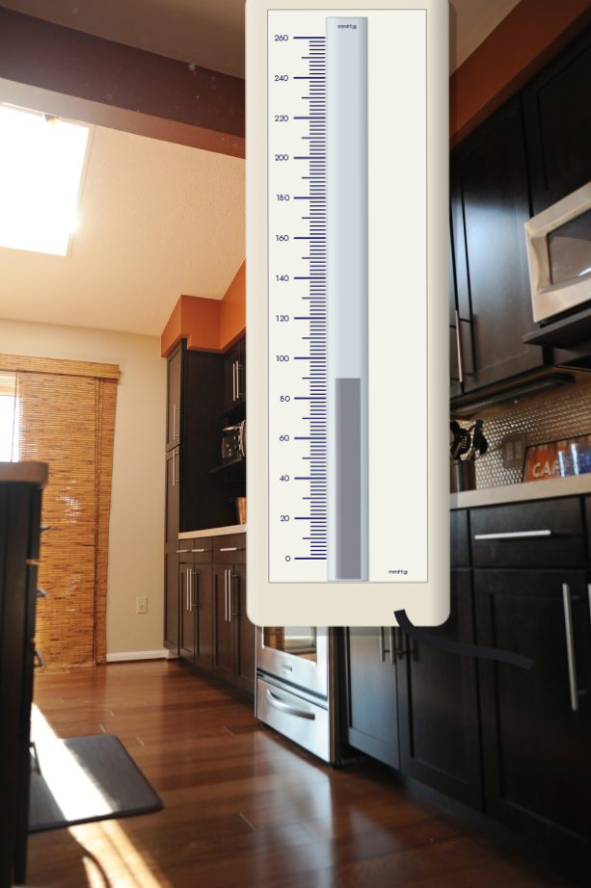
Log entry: **90** mmHg
